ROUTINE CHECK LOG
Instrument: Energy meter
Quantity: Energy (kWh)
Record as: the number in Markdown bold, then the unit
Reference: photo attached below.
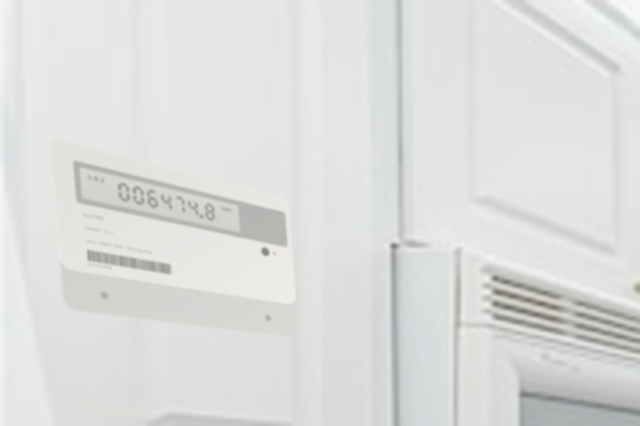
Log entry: **6474.8** kWh
